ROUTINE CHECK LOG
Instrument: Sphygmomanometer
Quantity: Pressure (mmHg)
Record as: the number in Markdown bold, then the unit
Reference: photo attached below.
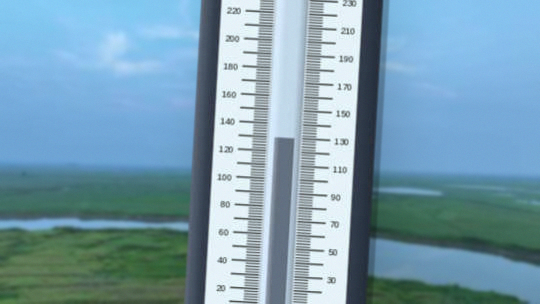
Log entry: **130** mmHg
